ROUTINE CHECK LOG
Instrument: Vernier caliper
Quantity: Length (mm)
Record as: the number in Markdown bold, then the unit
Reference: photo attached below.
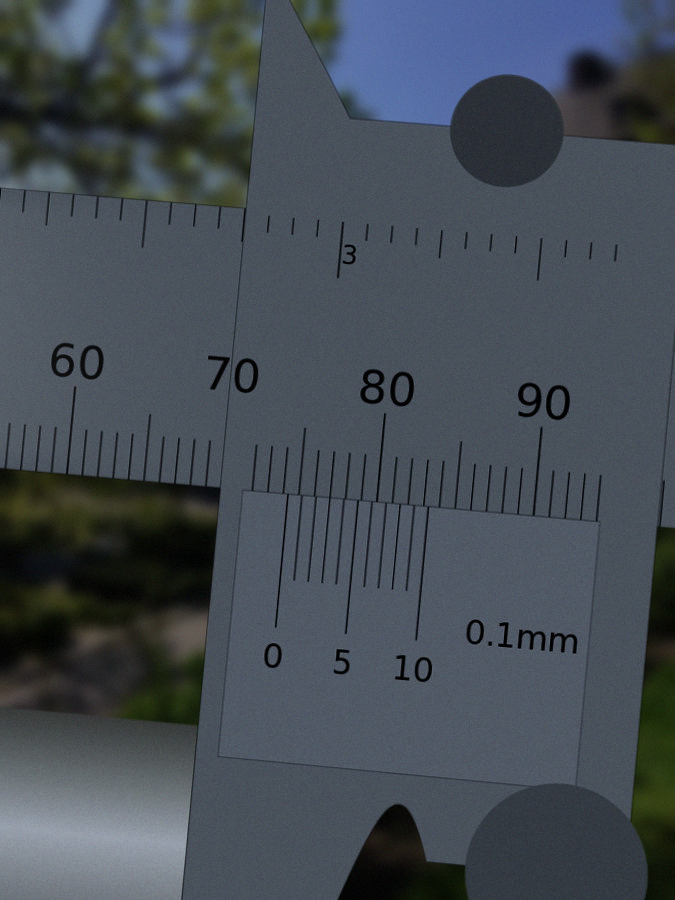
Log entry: **74.3** mm
